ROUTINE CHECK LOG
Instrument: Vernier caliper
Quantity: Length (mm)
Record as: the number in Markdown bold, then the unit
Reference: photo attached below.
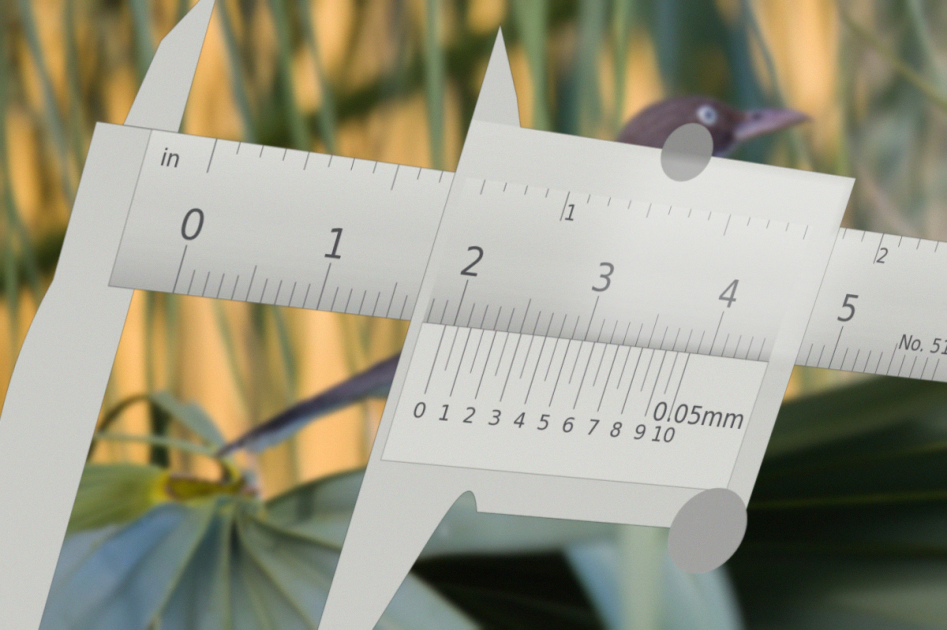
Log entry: **19.4** mm
